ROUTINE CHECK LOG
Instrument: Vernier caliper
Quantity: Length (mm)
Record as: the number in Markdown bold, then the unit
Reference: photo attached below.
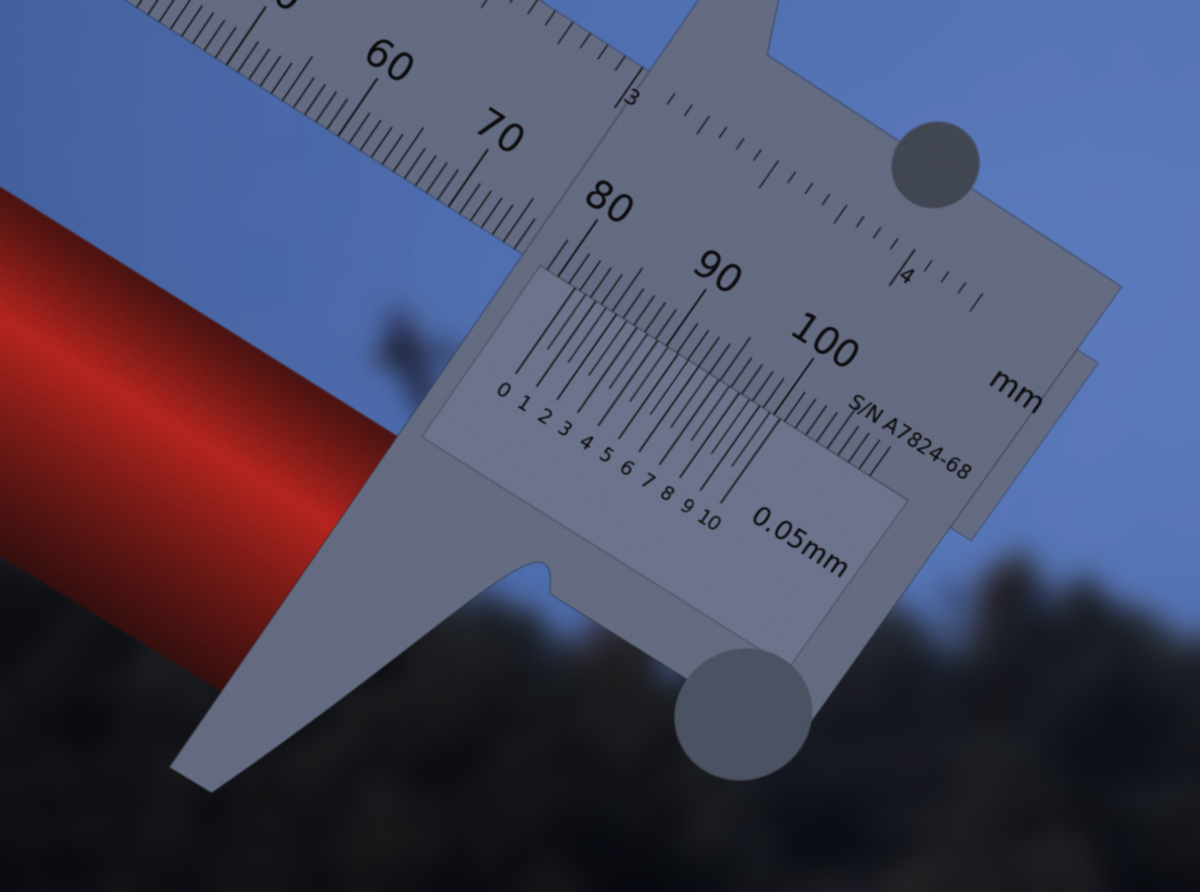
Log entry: **81.6** mm
